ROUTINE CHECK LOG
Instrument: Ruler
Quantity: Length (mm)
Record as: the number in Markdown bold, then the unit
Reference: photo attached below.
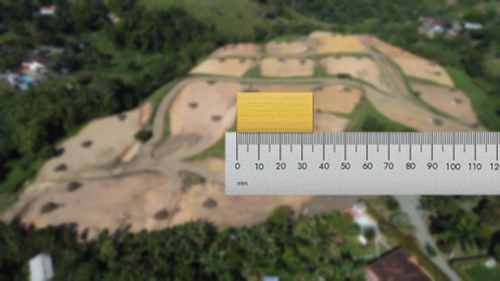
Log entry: **35** mm
